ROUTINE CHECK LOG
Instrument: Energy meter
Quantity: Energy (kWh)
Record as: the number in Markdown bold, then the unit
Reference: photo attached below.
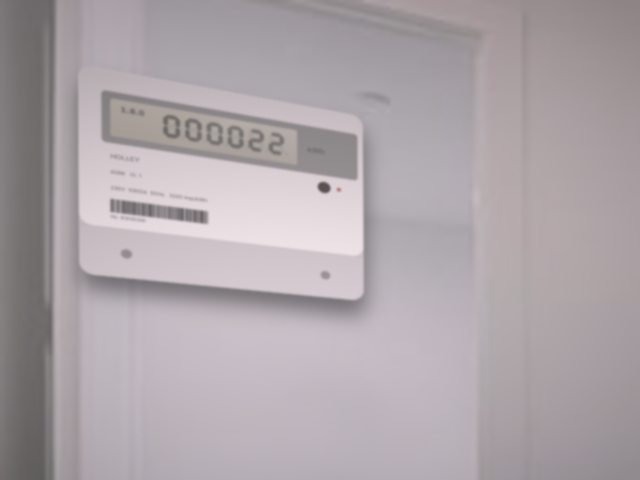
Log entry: **22** kWh
